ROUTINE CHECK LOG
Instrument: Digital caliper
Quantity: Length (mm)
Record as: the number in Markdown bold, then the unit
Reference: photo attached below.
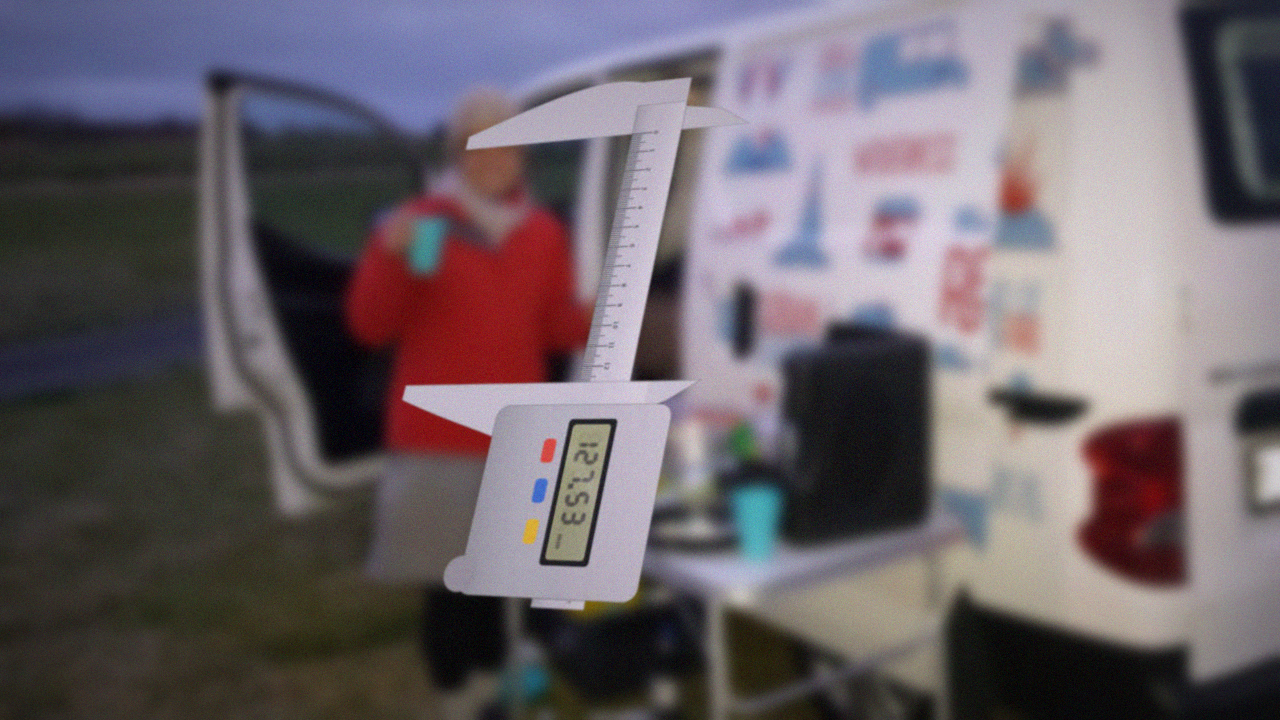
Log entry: **127.53** mm
